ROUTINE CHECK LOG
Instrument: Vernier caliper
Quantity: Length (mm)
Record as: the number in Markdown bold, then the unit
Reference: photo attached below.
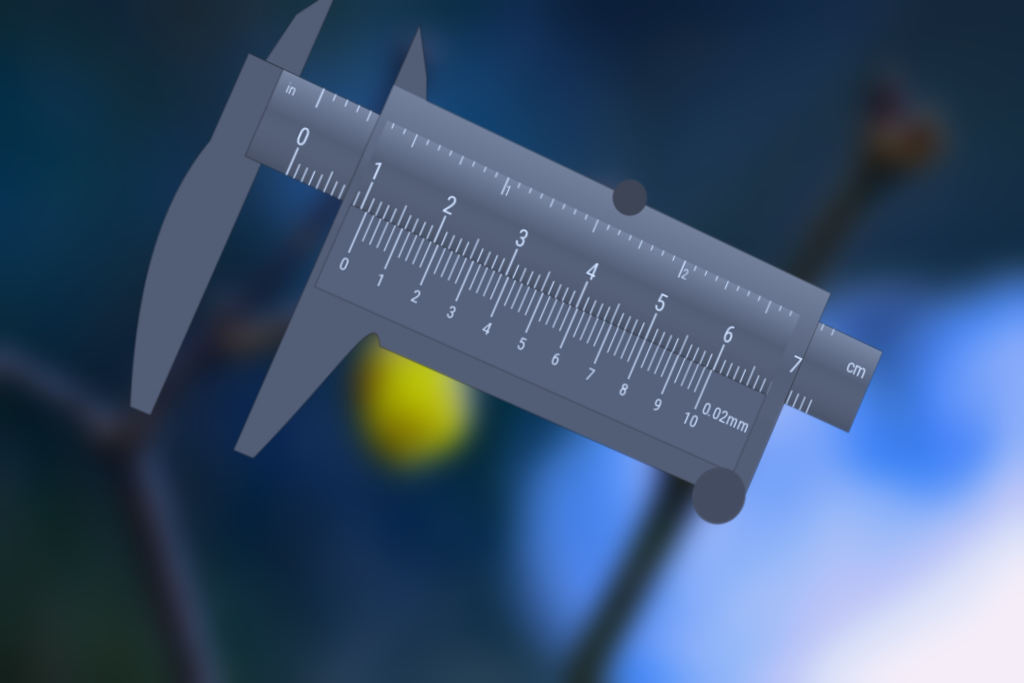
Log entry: **10.8** mm
